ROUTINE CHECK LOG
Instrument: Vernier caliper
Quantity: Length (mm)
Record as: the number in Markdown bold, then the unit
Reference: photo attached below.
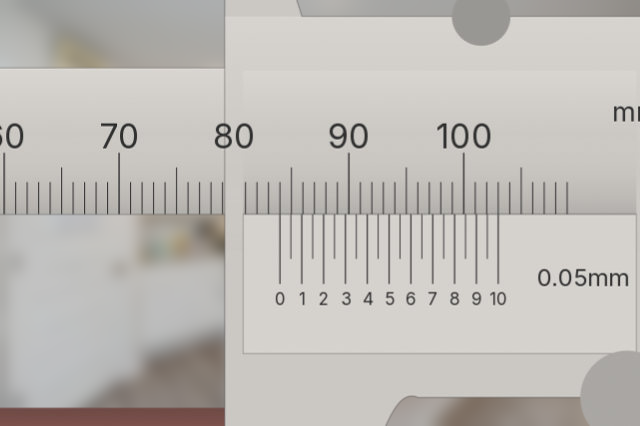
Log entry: **84.0** mm
